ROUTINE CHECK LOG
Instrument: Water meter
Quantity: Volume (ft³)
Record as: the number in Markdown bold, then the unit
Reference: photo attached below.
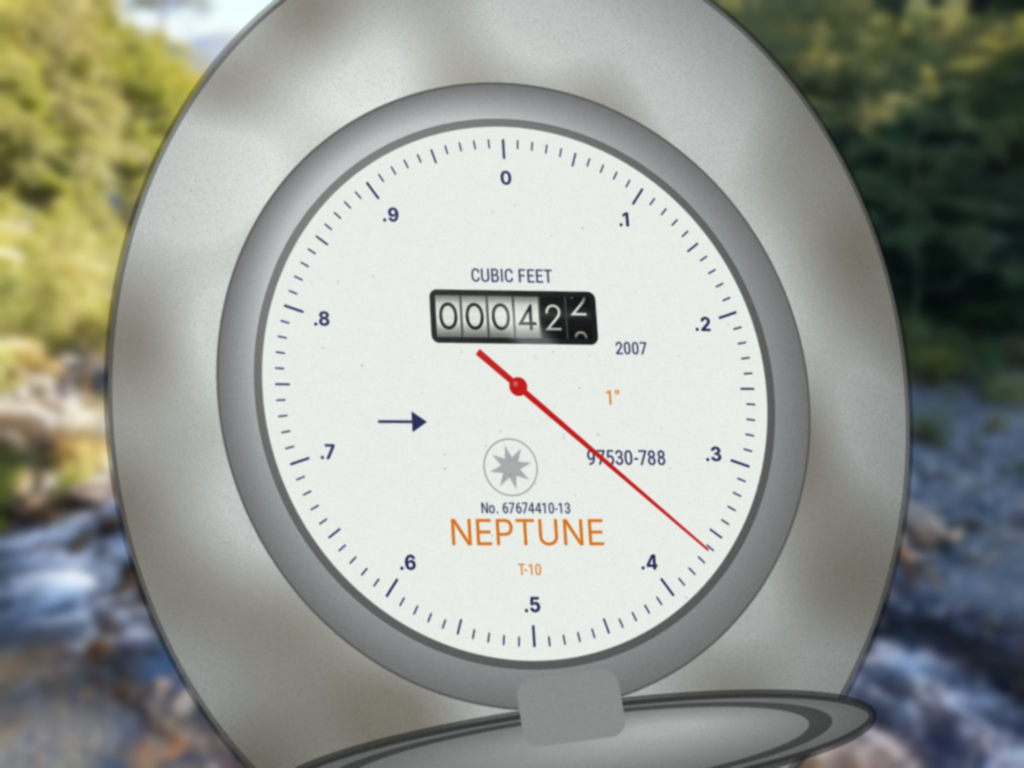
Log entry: **422.36** ft³
